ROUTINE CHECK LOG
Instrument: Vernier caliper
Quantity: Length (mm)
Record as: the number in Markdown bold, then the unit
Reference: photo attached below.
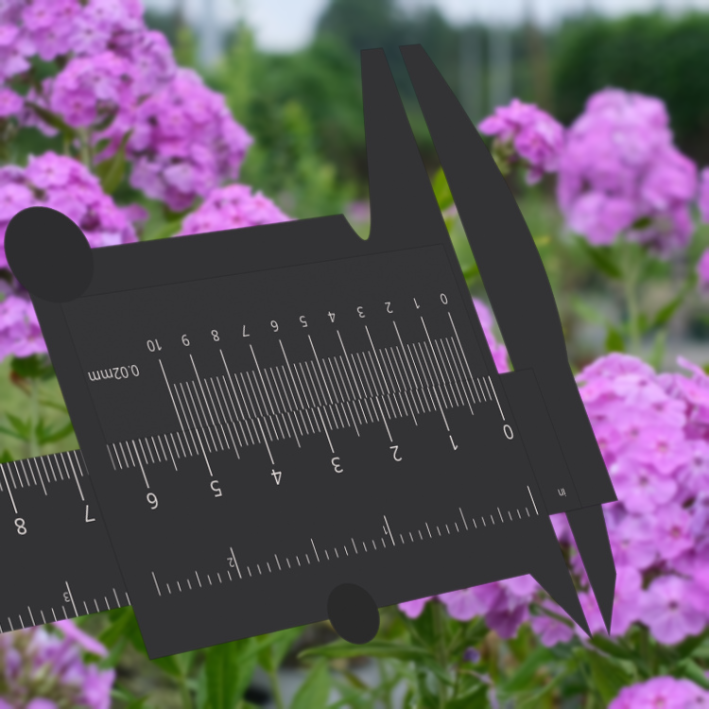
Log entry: **3.0** mm
